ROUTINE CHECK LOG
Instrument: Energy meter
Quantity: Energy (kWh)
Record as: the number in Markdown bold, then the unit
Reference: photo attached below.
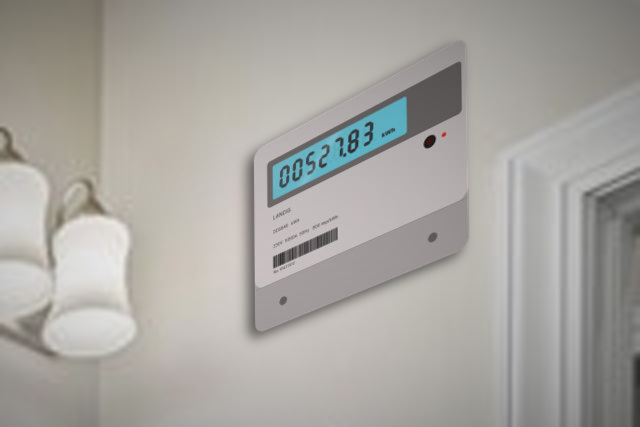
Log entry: **527.83** kWh
